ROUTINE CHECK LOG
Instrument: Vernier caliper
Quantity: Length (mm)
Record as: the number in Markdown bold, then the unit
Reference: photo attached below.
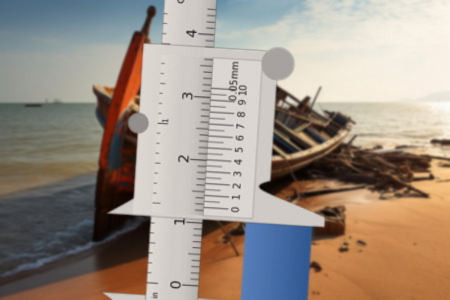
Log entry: **12.5** mm
